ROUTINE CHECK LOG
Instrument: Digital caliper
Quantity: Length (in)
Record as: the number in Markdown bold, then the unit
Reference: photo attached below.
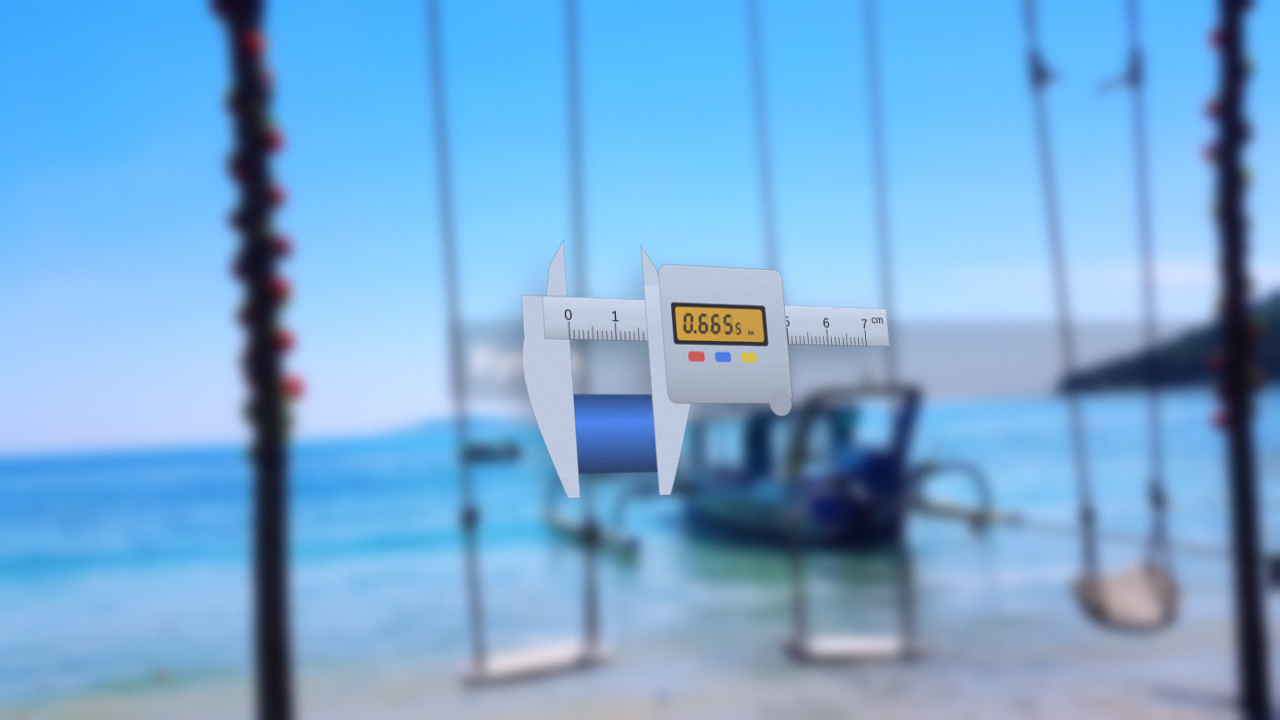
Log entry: **0.6655** in
